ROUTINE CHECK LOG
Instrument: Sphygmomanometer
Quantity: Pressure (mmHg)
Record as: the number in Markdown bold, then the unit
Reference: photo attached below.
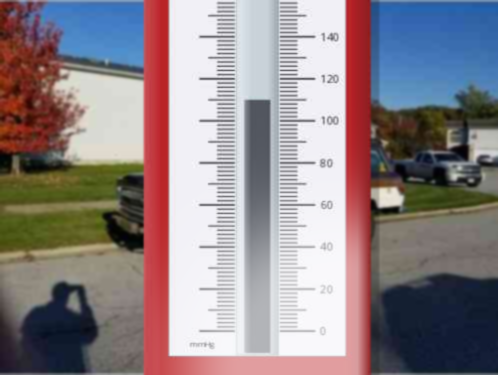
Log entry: **110** mmHg
